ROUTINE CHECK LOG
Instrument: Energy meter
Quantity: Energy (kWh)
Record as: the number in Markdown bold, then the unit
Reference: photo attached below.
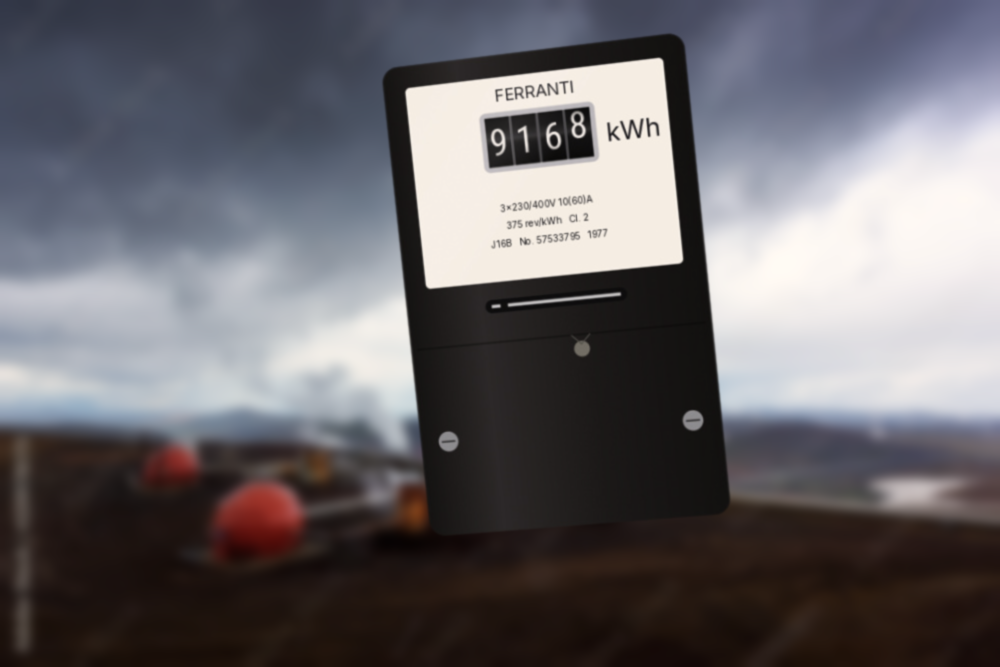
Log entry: **9168** kWh
